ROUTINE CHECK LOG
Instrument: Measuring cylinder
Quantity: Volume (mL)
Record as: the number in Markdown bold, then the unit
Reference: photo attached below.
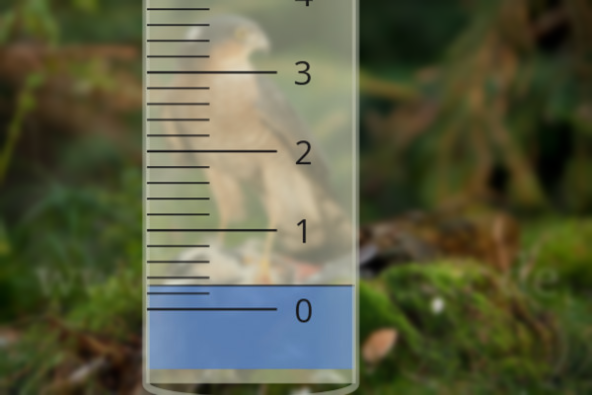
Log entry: **0.3** mL
